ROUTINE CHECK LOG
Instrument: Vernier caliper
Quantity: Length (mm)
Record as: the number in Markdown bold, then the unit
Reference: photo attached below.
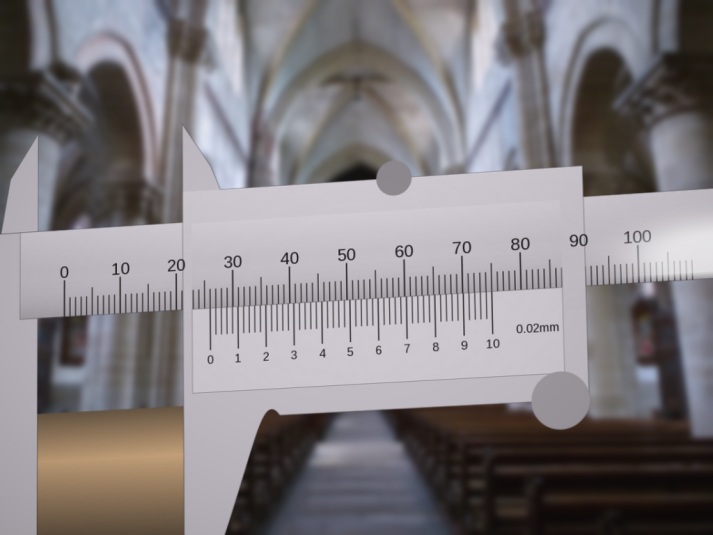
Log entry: **26.0** mm
